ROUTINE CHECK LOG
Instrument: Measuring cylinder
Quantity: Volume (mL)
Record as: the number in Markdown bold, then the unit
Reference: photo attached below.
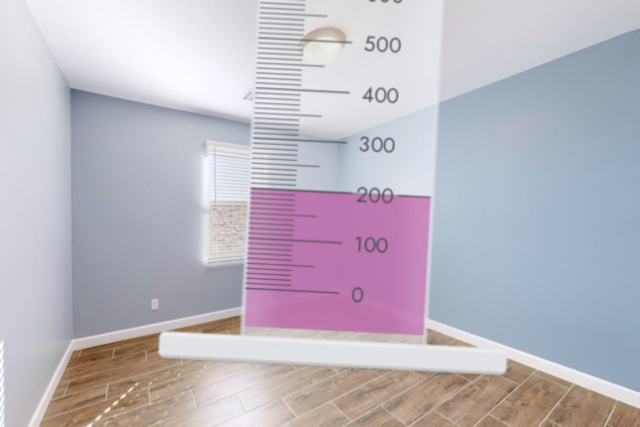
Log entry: **200** mL
